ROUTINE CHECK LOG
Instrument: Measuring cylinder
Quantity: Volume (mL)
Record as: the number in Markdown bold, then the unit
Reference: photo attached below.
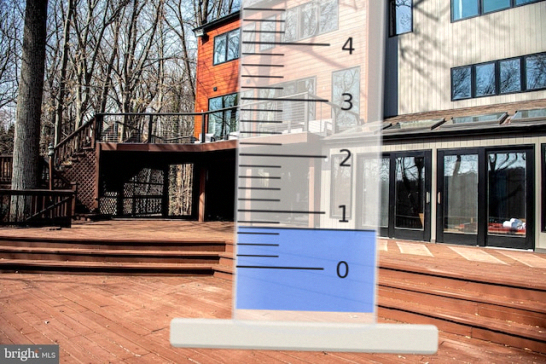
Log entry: **0.7** mL
